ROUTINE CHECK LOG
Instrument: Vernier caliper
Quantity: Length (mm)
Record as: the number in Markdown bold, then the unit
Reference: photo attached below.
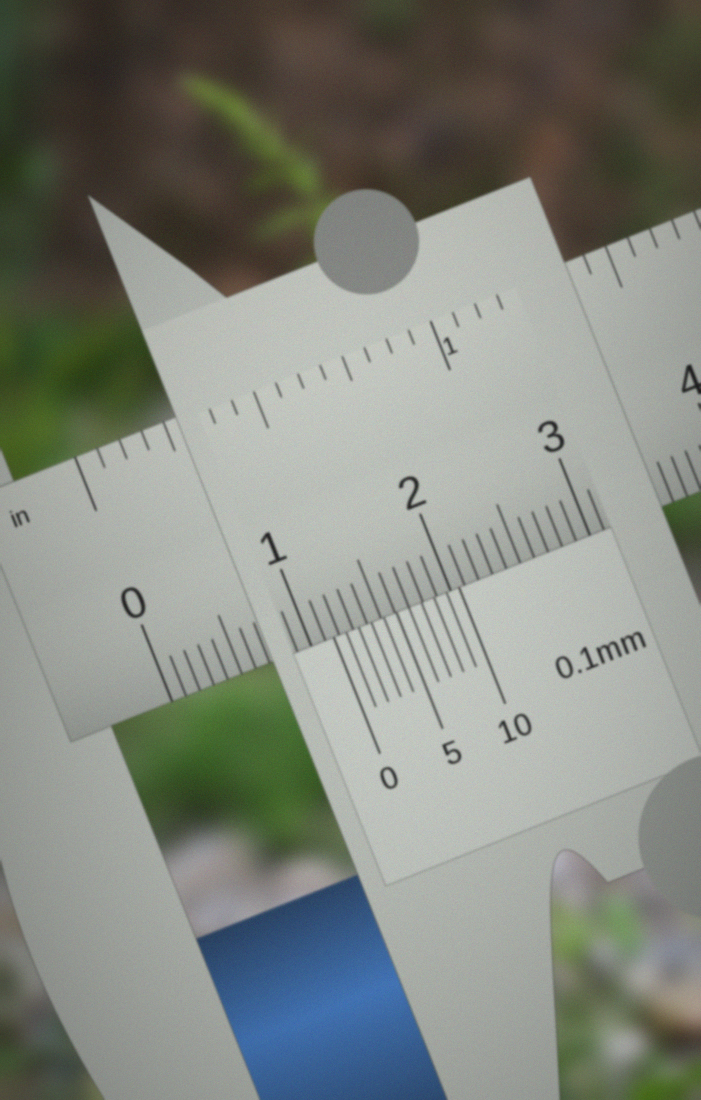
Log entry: **11.6** mm
